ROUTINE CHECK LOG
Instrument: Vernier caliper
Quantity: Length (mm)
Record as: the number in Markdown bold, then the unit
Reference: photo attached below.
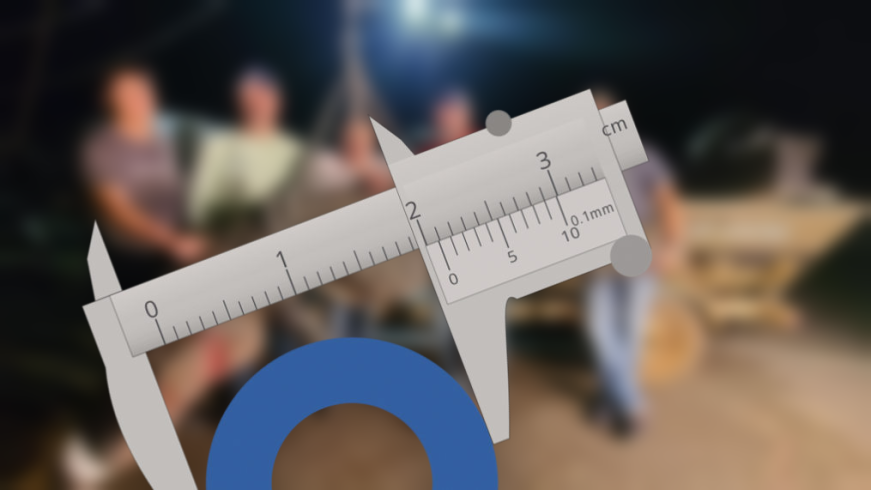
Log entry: **20.9** mm
